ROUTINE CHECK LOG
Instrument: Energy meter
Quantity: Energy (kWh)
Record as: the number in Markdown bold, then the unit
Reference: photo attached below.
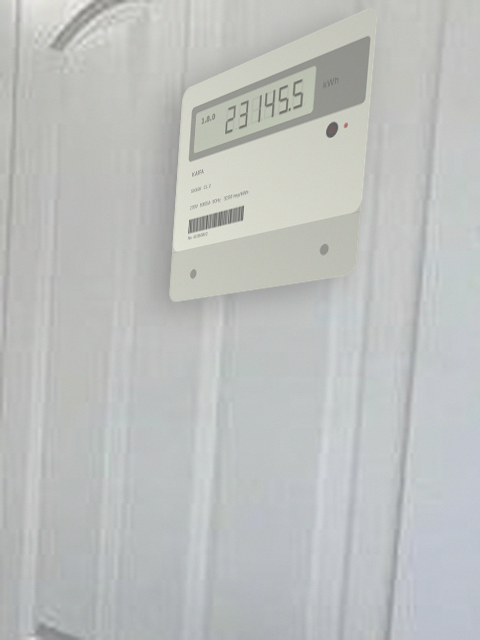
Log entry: **23145.5** kWh
